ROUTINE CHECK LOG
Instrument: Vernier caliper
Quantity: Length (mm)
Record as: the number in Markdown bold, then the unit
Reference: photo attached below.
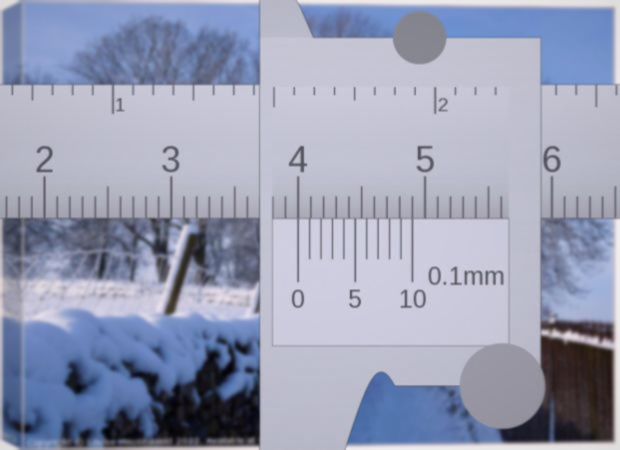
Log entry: **40.0** mm
